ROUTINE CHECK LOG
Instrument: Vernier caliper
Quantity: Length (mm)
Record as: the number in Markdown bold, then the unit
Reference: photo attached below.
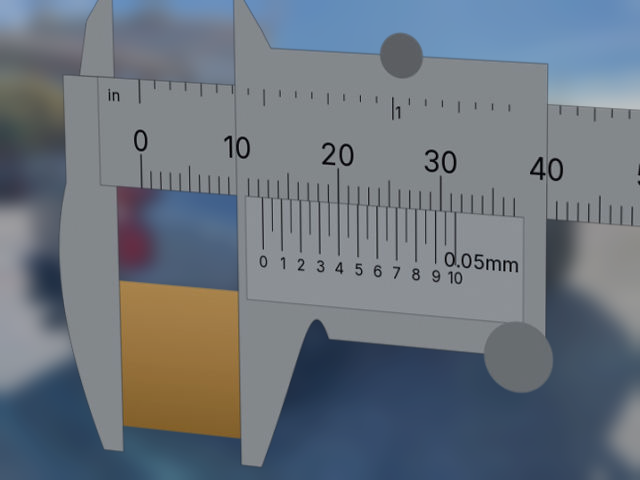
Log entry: **12.4** mm
